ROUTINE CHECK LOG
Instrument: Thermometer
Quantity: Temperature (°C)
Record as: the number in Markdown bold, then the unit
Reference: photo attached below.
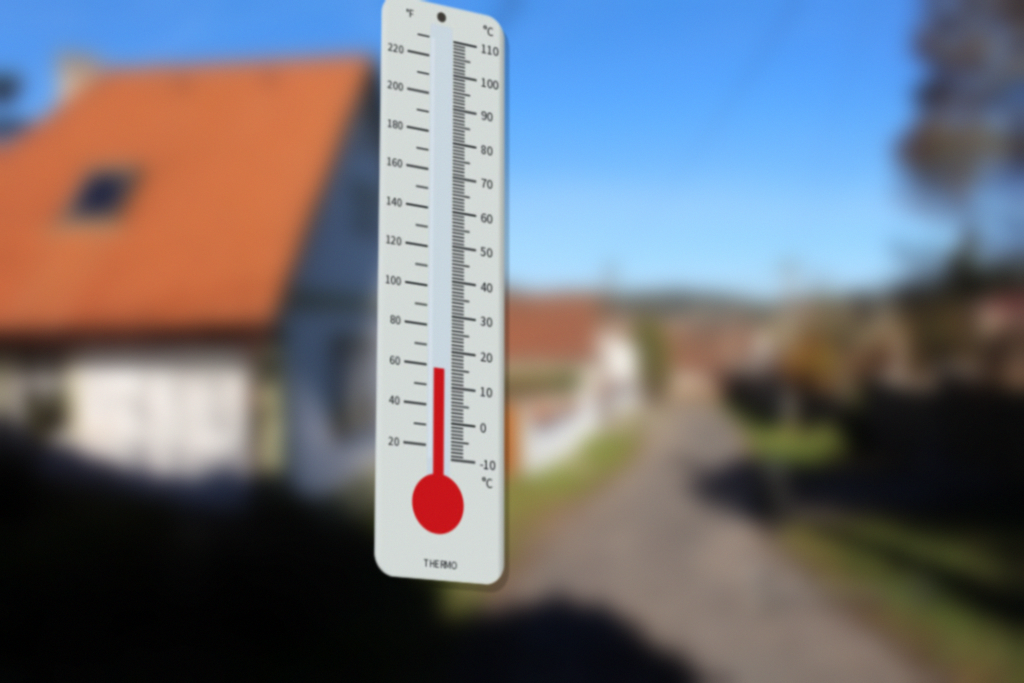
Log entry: **15** °C
